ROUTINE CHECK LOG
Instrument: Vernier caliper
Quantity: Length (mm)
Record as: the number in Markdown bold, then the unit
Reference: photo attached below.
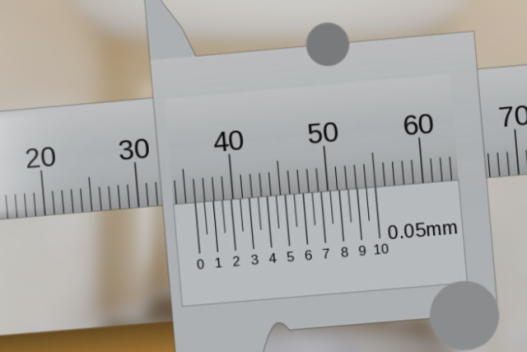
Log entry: **36.0** mm
